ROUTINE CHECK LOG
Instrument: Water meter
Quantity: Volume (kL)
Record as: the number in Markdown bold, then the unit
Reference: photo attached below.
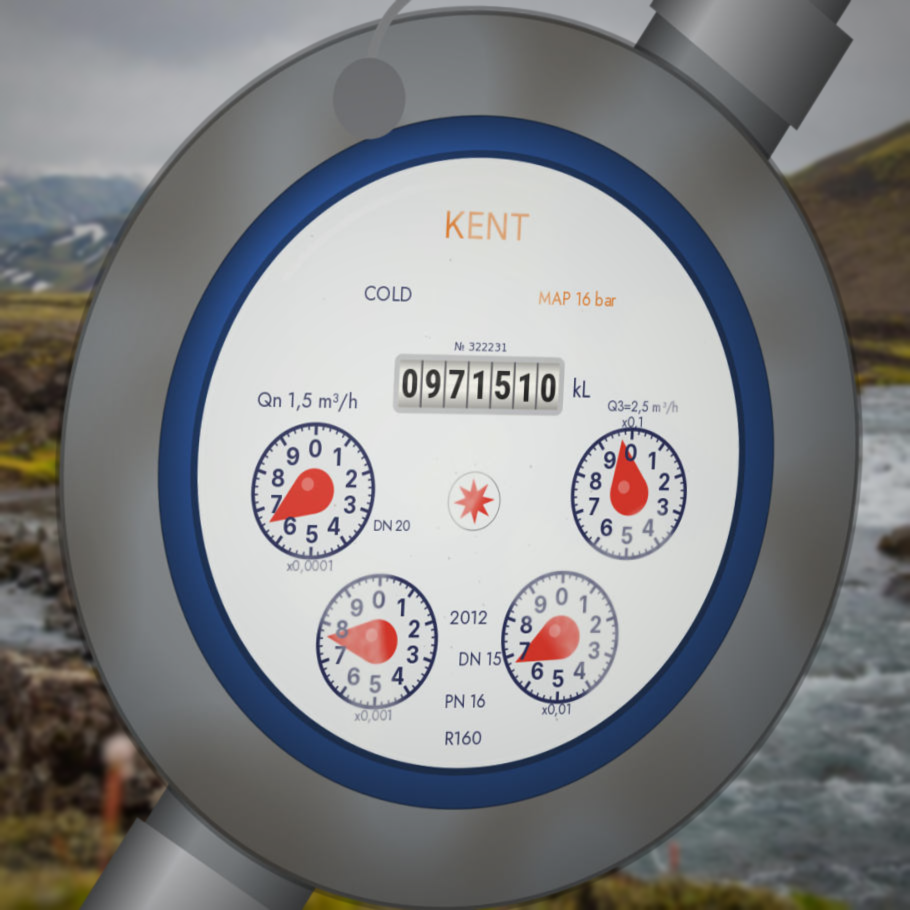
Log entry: **971509.9676** kL
